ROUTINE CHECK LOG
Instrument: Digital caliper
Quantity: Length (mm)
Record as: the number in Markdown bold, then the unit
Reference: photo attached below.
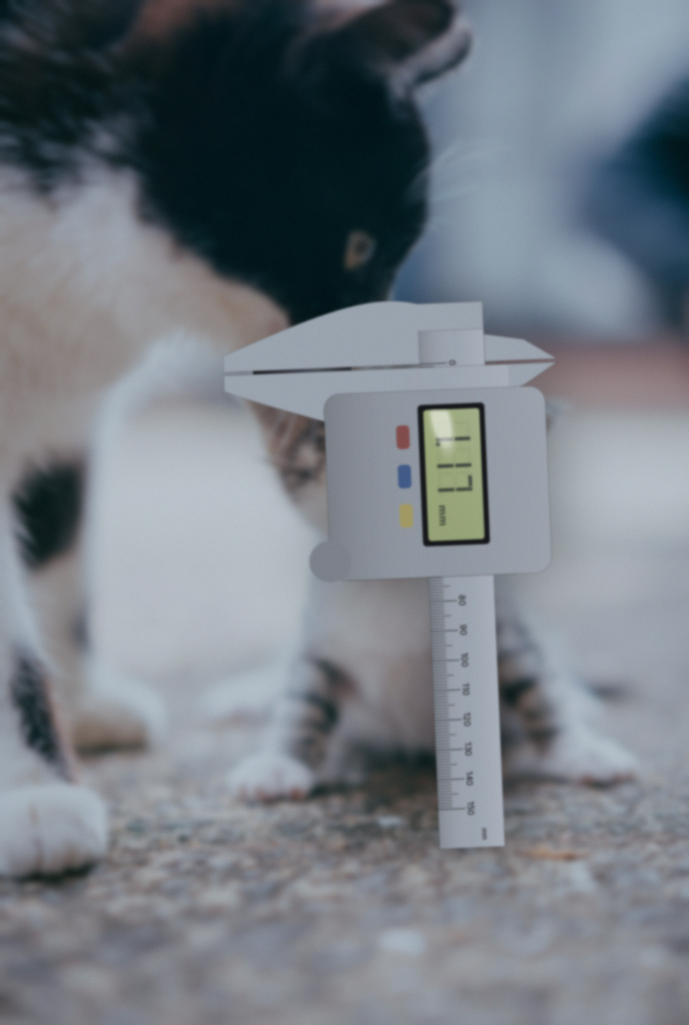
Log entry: **1.17** mm
